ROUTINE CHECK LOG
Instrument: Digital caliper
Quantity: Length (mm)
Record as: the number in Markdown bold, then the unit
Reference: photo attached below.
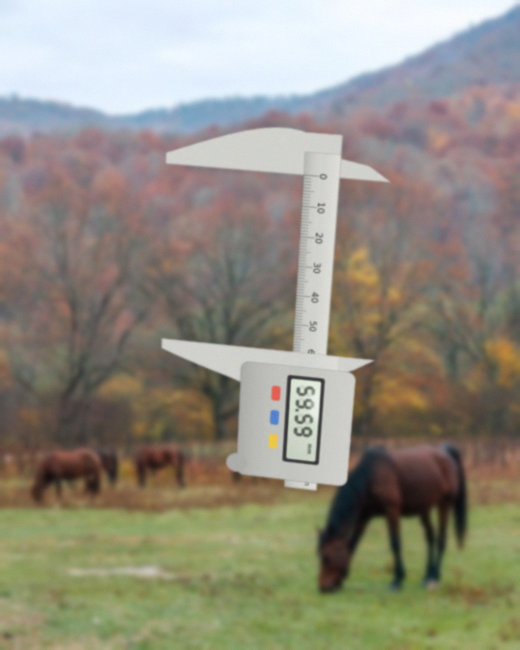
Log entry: **59.59** mm
